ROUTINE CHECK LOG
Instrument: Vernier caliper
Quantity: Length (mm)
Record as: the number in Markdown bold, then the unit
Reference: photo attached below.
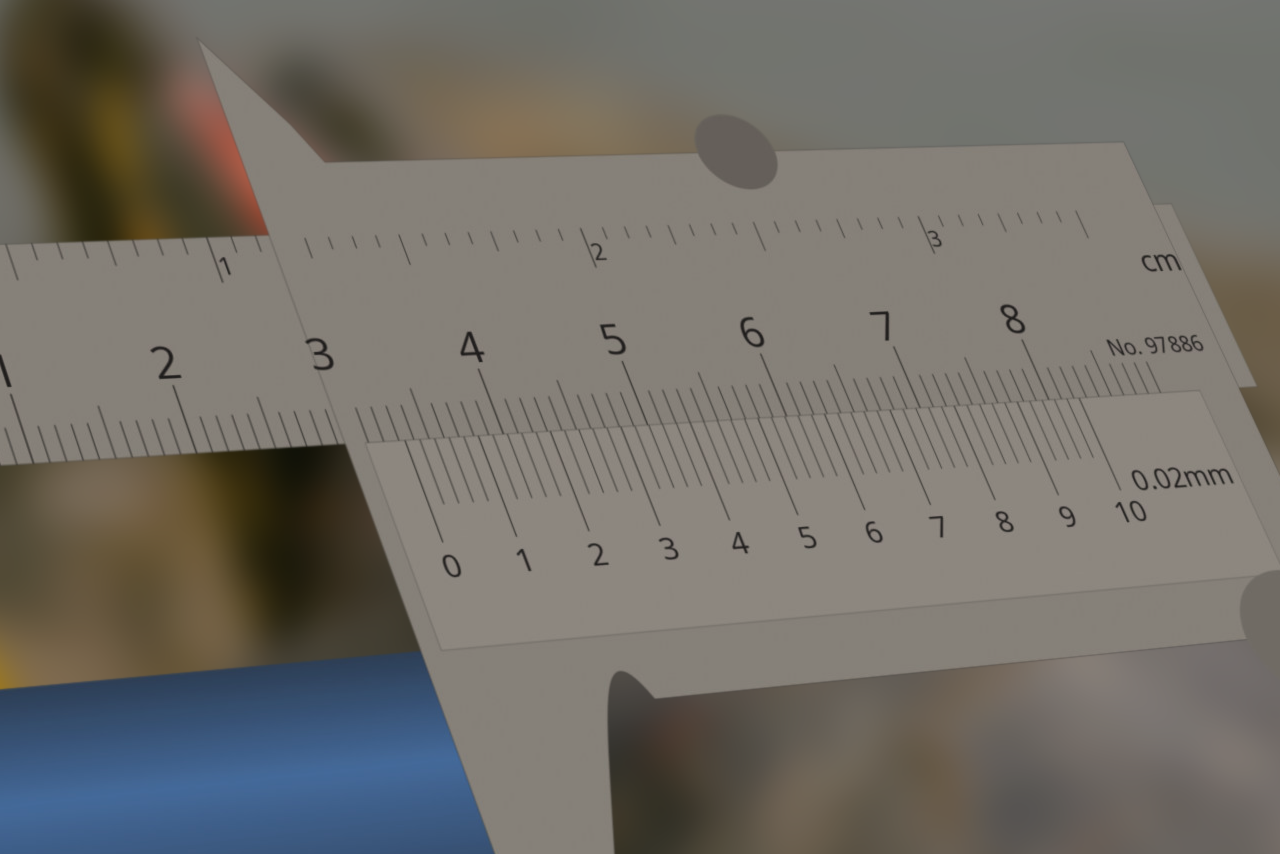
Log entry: **33.4** mm
